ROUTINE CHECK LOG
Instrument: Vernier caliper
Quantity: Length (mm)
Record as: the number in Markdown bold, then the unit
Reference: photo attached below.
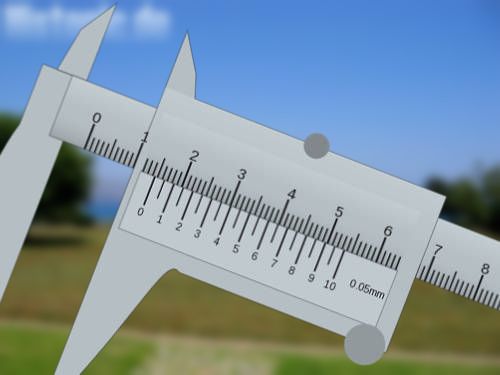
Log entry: **14.5** mm
